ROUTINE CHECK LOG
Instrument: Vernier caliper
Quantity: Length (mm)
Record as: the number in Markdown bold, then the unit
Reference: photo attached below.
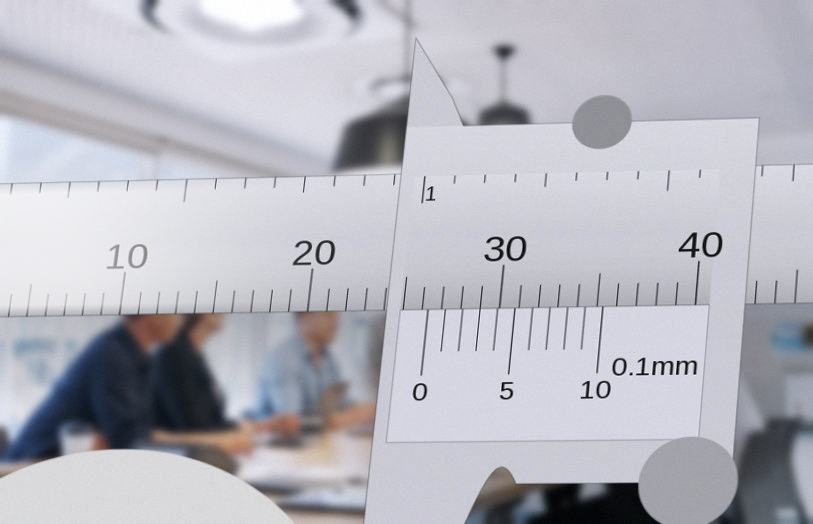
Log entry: **26.3** mm
